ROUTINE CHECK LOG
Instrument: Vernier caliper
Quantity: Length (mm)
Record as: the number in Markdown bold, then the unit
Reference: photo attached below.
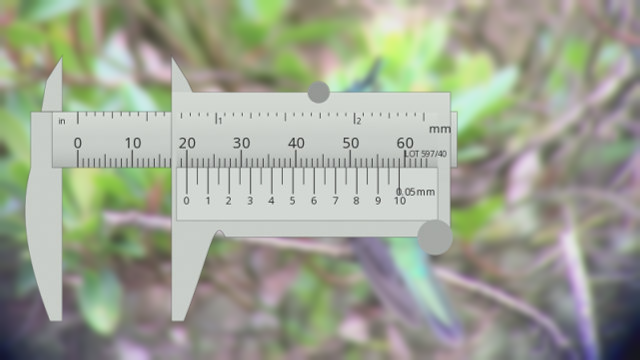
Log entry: **20.0** mm
